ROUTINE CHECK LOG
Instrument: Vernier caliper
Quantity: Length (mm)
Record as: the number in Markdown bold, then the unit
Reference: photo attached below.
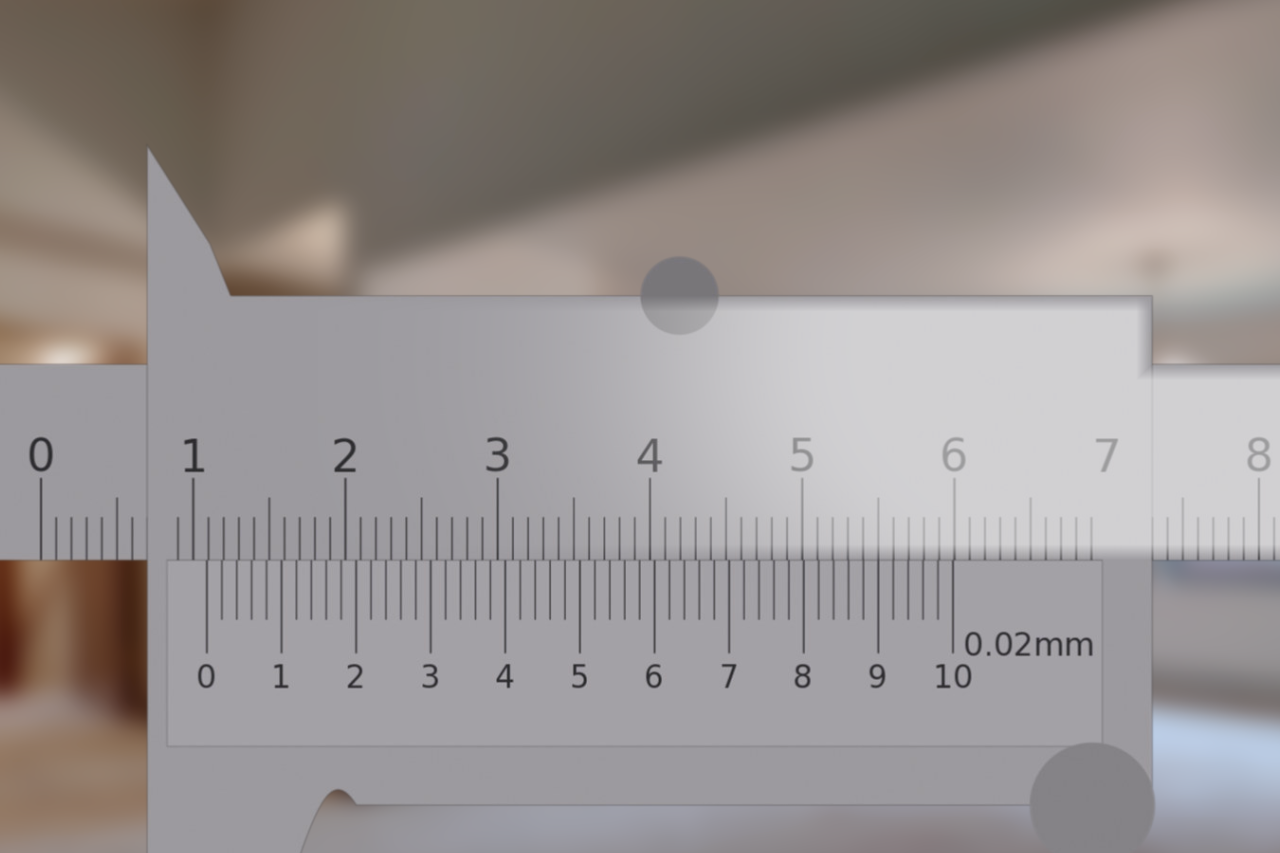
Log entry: **10.9** mm
